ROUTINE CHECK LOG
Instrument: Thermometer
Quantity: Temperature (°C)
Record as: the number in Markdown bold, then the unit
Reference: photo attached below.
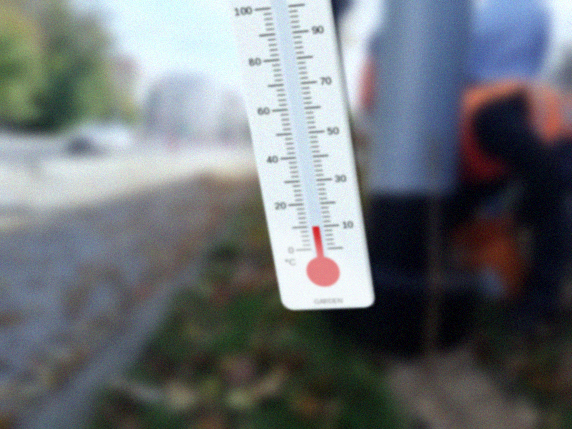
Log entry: **10** °C
